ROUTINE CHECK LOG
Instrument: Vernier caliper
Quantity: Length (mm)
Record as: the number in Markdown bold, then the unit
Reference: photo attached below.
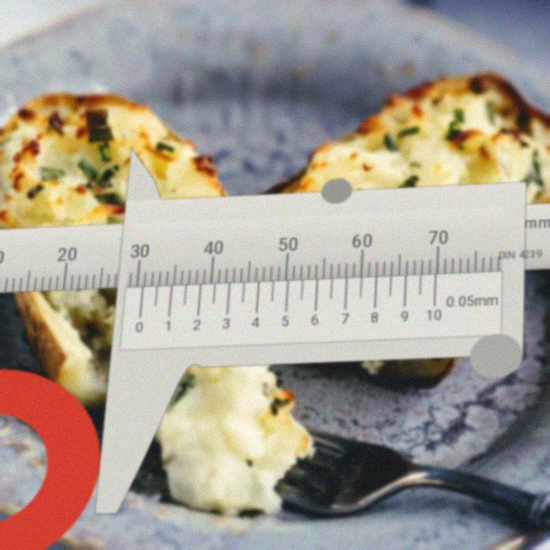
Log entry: **30.8** mm
